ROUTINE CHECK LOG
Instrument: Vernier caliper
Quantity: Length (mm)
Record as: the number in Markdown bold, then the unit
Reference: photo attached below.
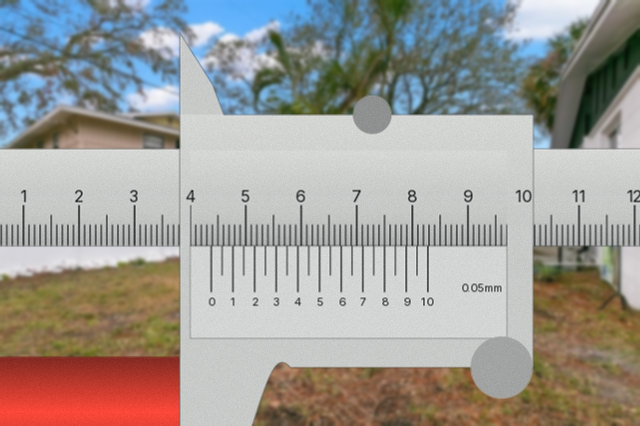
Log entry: **43.8** mm
